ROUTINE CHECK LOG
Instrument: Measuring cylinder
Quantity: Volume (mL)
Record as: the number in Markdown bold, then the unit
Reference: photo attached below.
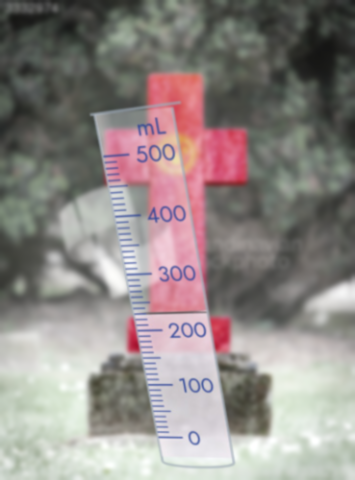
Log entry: **230** mL
